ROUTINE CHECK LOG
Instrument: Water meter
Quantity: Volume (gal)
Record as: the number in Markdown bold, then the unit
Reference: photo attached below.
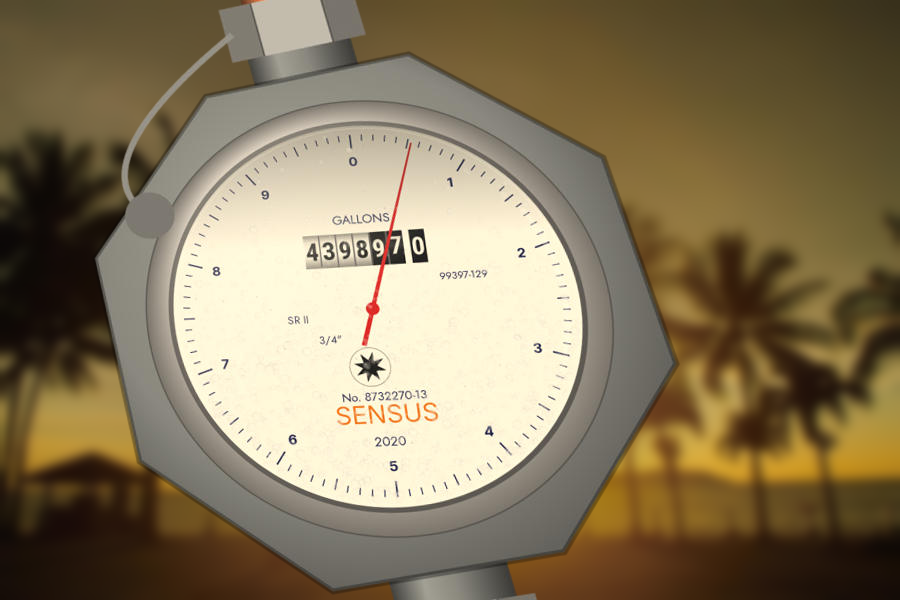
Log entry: **4398970.5** gal
